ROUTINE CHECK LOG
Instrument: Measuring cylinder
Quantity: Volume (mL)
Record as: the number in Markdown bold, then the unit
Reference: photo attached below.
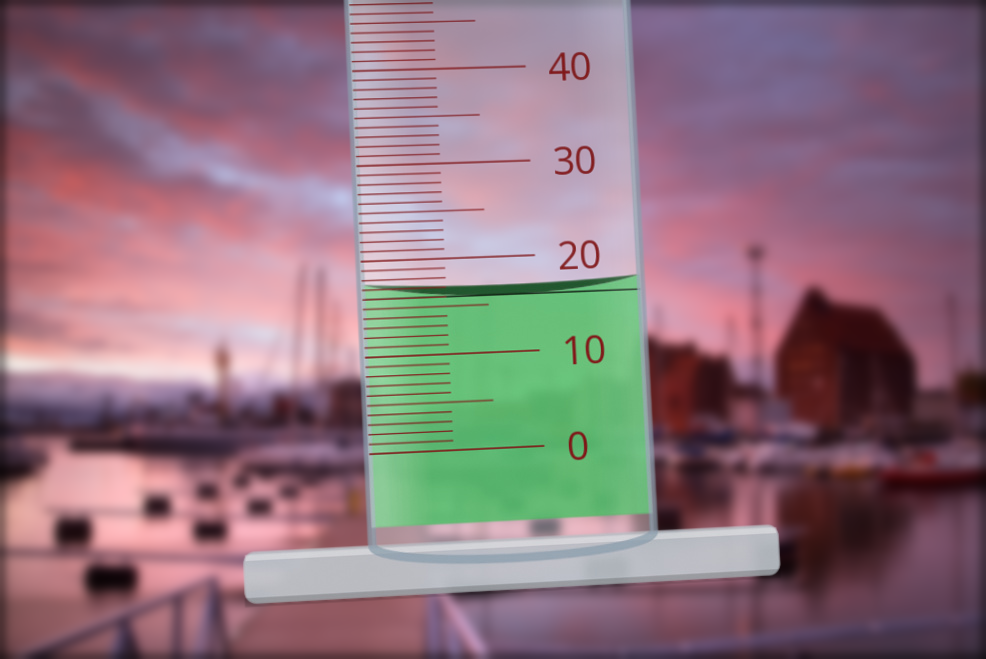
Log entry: **16** mL
